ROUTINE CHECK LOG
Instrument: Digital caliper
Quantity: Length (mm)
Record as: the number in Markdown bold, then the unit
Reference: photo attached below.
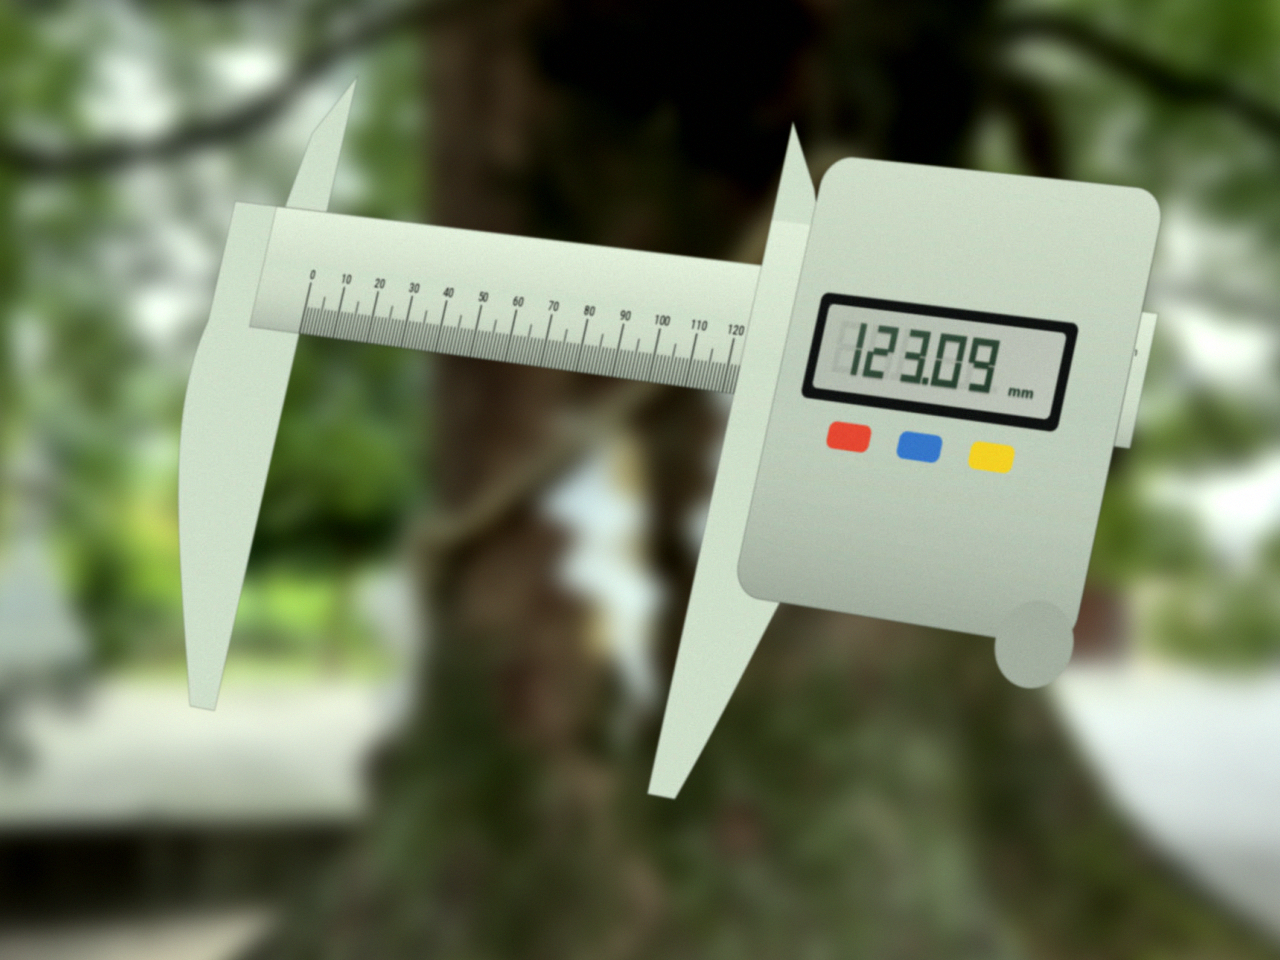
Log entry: **123.09** mm
